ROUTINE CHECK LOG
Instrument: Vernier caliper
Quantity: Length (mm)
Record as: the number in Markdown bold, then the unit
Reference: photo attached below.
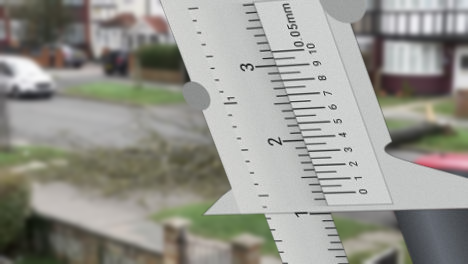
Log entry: **12.8** mm
